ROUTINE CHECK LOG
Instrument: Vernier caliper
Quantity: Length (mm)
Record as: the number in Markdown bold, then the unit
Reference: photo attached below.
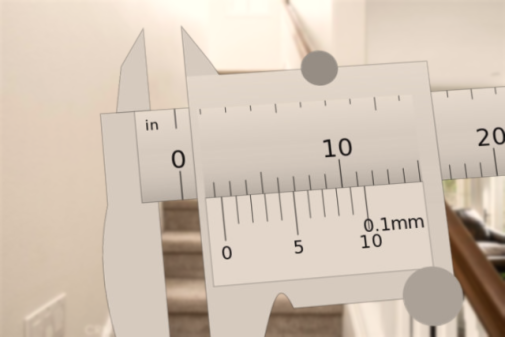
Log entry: **2.4** mm
